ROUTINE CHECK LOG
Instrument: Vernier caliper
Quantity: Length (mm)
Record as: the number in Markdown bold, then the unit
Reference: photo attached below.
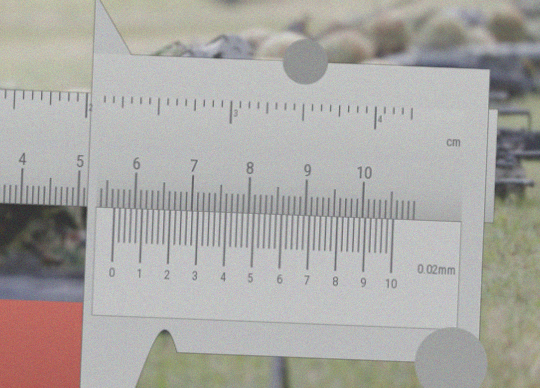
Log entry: **56.4** mm
